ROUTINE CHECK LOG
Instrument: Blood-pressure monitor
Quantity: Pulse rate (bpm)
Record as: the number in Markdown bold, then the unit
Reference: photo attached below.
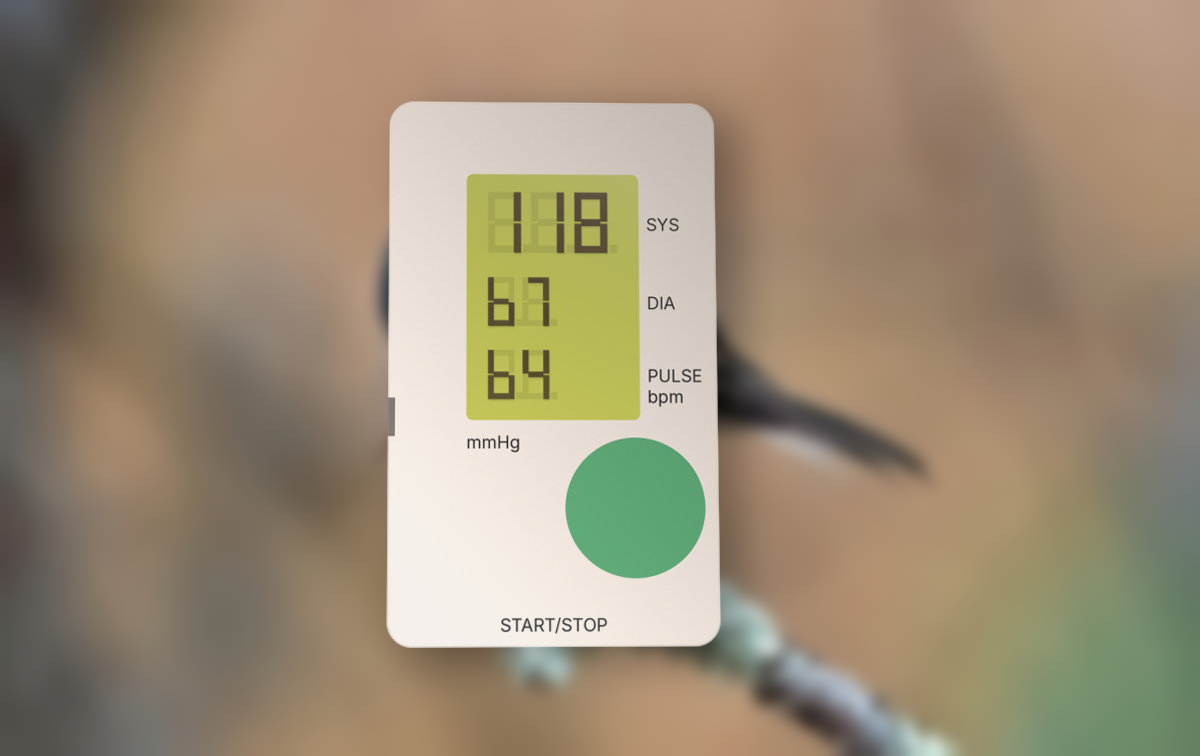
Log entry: **64** bpm
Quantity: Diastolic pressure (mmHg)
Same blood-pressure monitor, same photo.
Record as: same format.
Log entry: **67** mmHg
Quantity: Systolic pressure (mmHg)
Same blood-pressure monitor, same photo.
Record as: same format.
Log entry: **118** mmHg
